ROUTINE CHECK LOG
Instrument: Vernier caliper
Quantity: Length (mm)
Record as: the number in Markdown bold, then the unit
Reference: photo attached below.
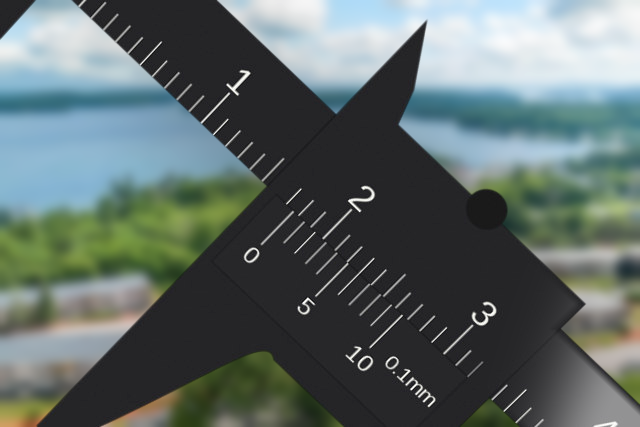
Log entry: **17.6** mm
